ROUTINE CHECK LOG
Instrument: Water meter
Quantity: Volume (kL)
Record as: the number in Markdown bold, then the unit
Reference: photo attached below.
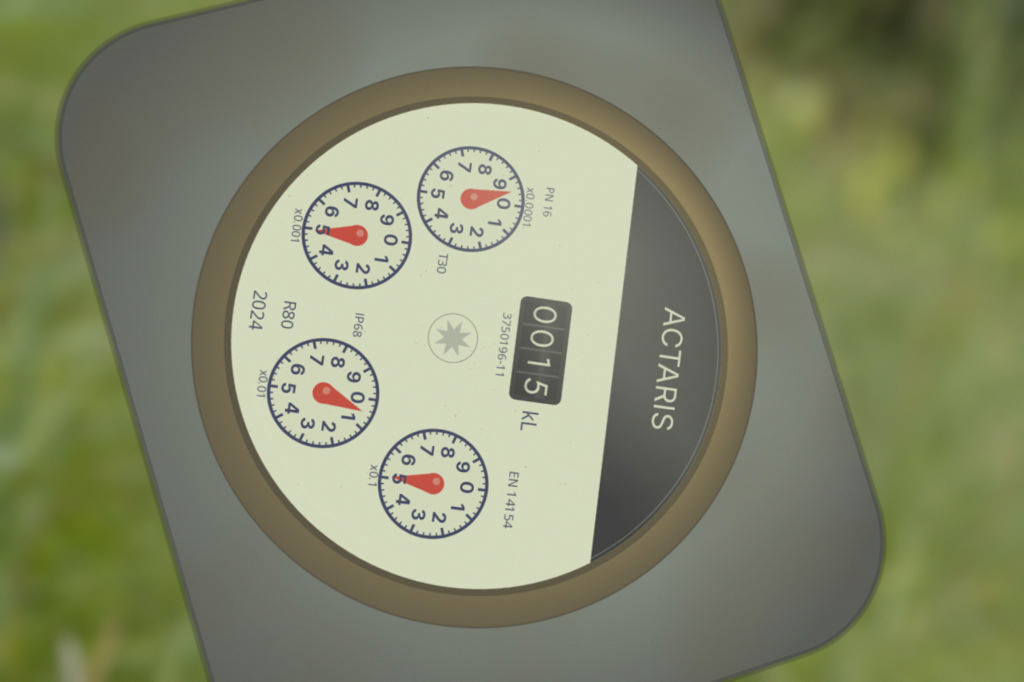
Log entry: **15.5049** kL
